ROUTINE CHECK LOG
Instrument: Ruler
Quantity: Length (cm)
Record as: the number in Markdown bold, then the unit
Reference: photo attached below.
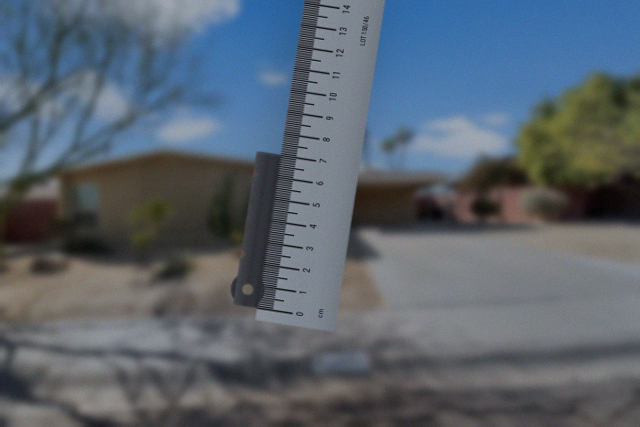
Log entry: **7** cm
